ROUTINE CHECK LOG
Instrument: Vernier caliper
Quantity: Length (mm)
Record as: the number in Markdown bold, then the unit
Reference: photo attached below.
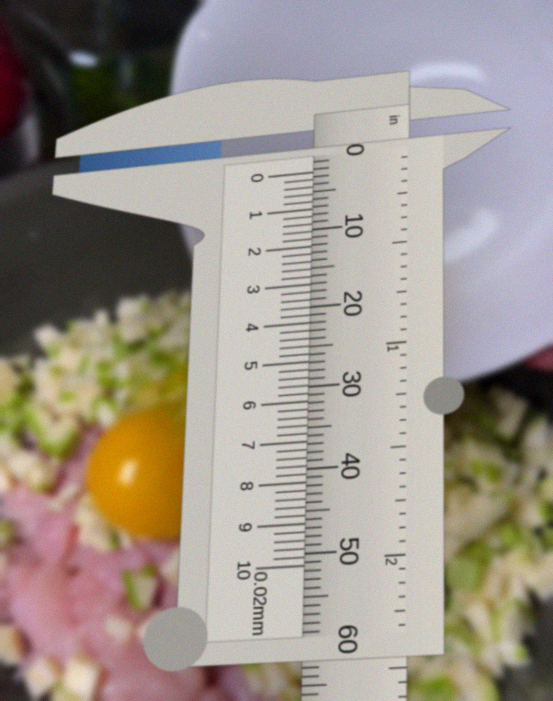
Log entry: **2.4** mm
